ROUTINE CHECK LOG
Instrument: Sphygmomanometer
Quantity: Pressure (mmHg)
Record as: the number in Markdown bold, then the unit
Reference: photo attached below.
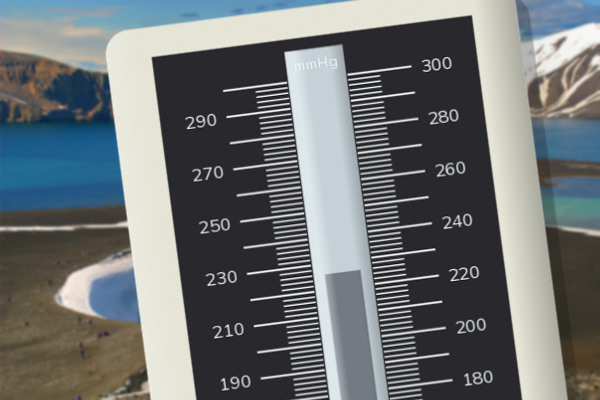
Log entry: **226** mmHg
